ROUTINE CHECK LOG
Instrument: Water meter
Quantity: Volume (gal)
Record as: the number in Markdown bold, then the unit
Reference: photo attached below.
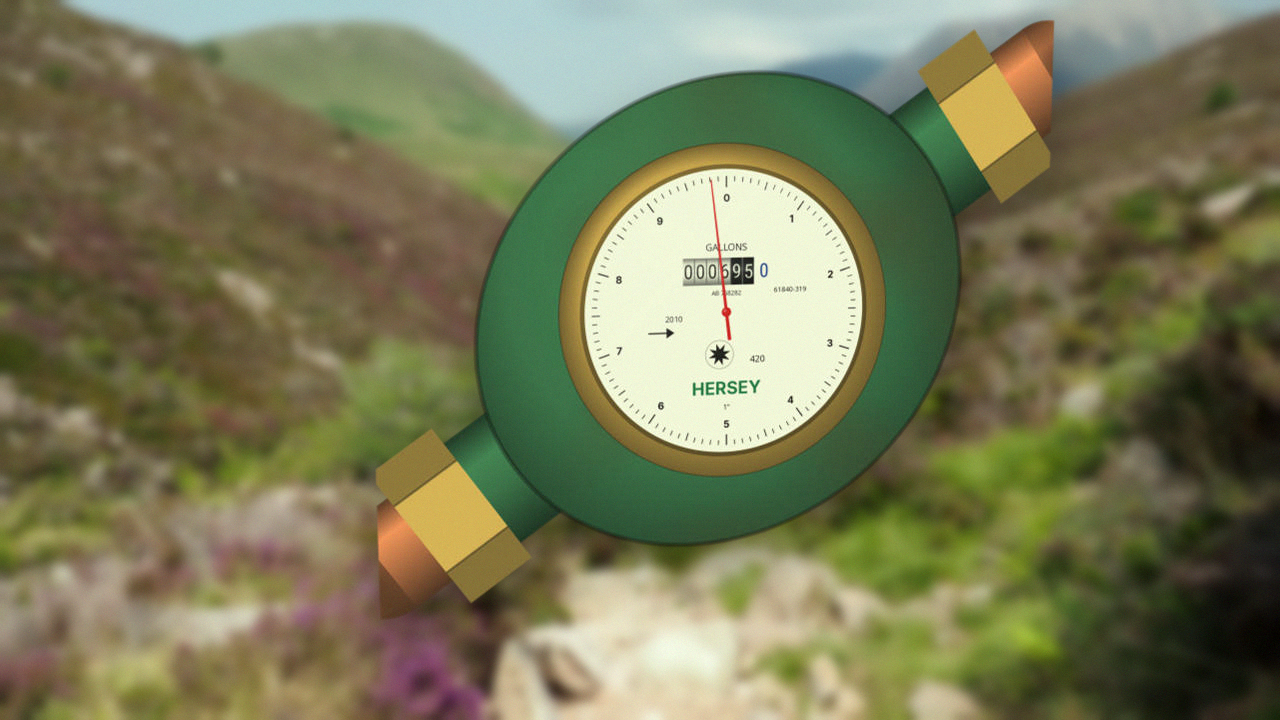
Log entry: **6949.8** gal
